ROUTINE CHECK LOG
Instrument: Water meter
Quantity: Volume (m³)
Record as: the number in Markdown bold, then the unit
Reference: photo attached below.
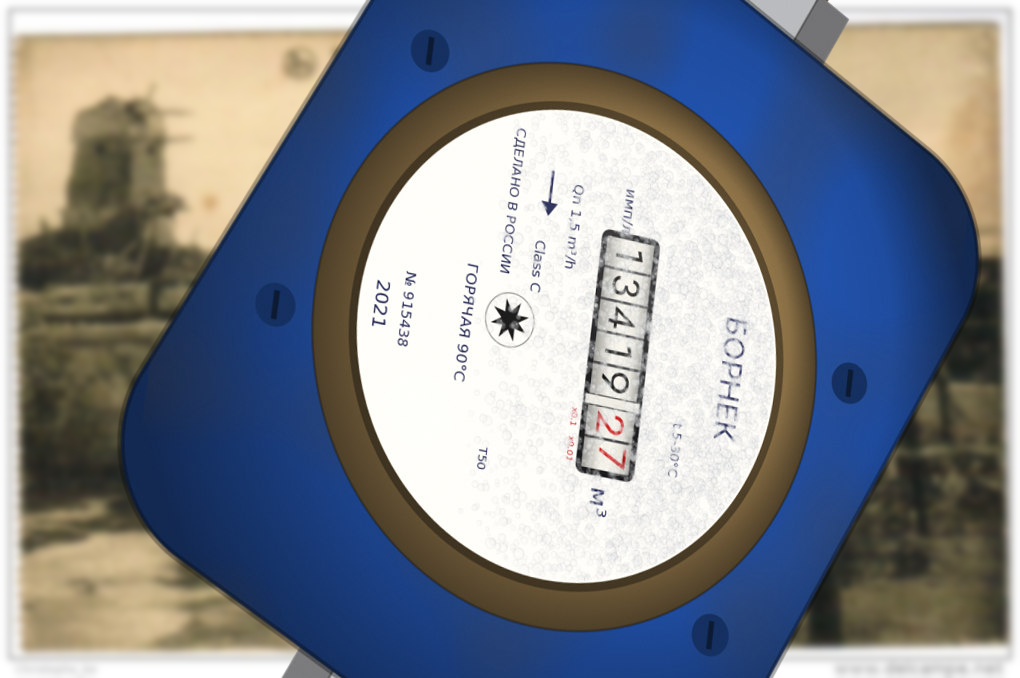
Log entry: **13419.27** m³
